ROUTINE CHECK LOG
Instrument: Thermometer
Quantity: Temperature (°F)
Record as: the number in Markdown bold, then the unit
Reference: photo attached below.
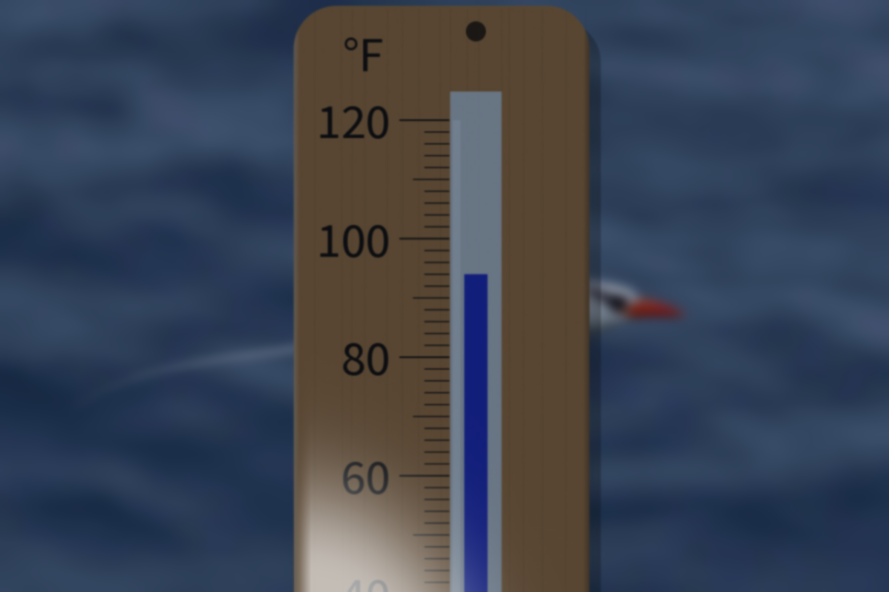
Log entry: **94** °F
